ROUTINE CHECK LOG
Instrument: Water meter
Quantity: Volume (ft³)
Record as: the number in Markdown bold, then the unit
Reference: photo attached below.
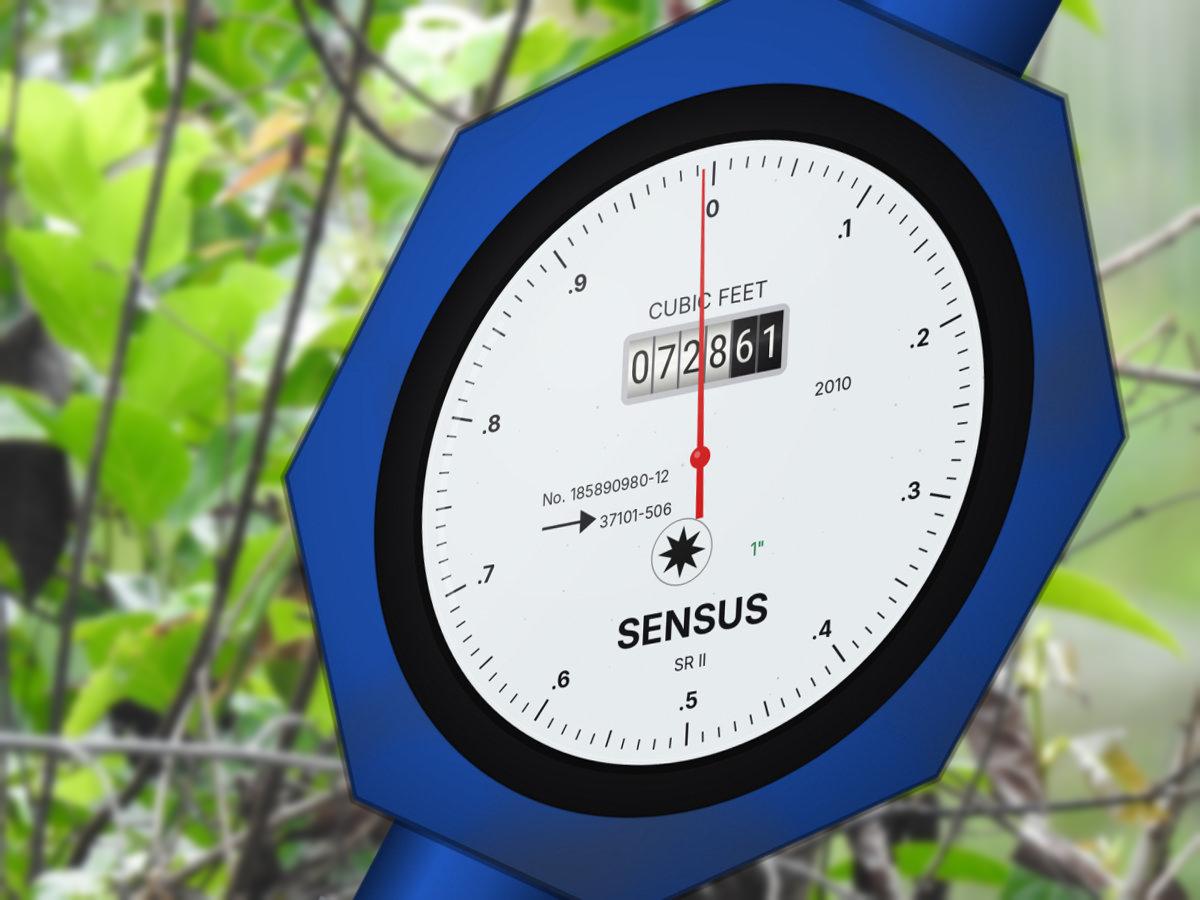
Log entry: **72860.99** ft³
